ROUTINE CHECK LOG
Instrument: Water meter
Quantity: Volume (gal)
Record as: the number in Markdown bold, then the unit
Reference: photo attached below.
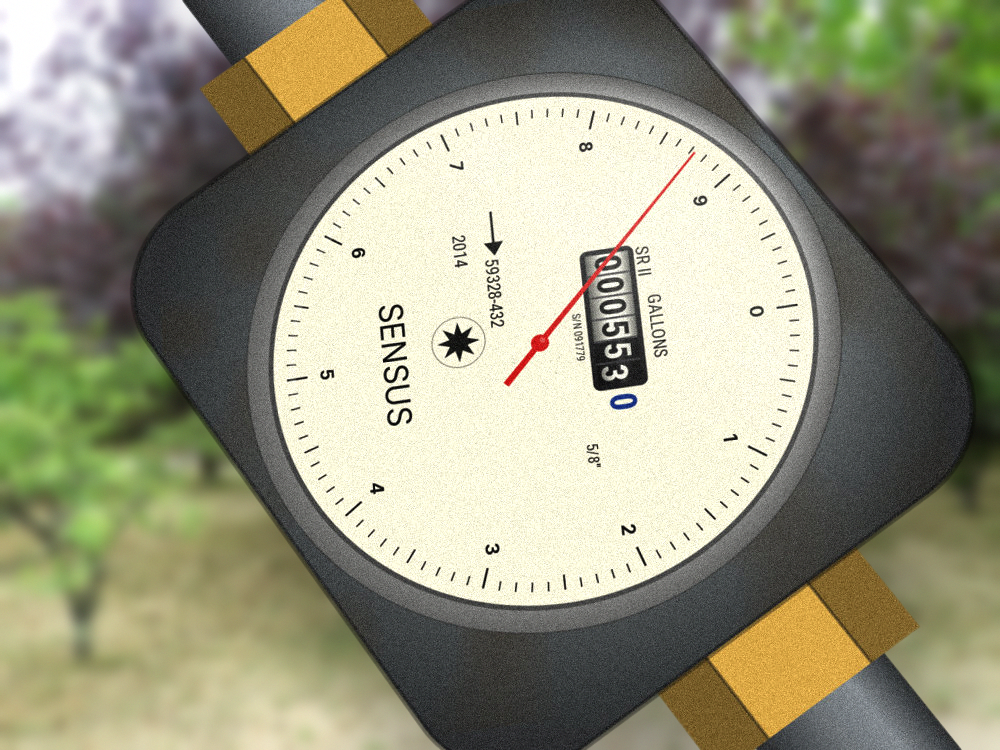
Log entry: **5528.7** gal
